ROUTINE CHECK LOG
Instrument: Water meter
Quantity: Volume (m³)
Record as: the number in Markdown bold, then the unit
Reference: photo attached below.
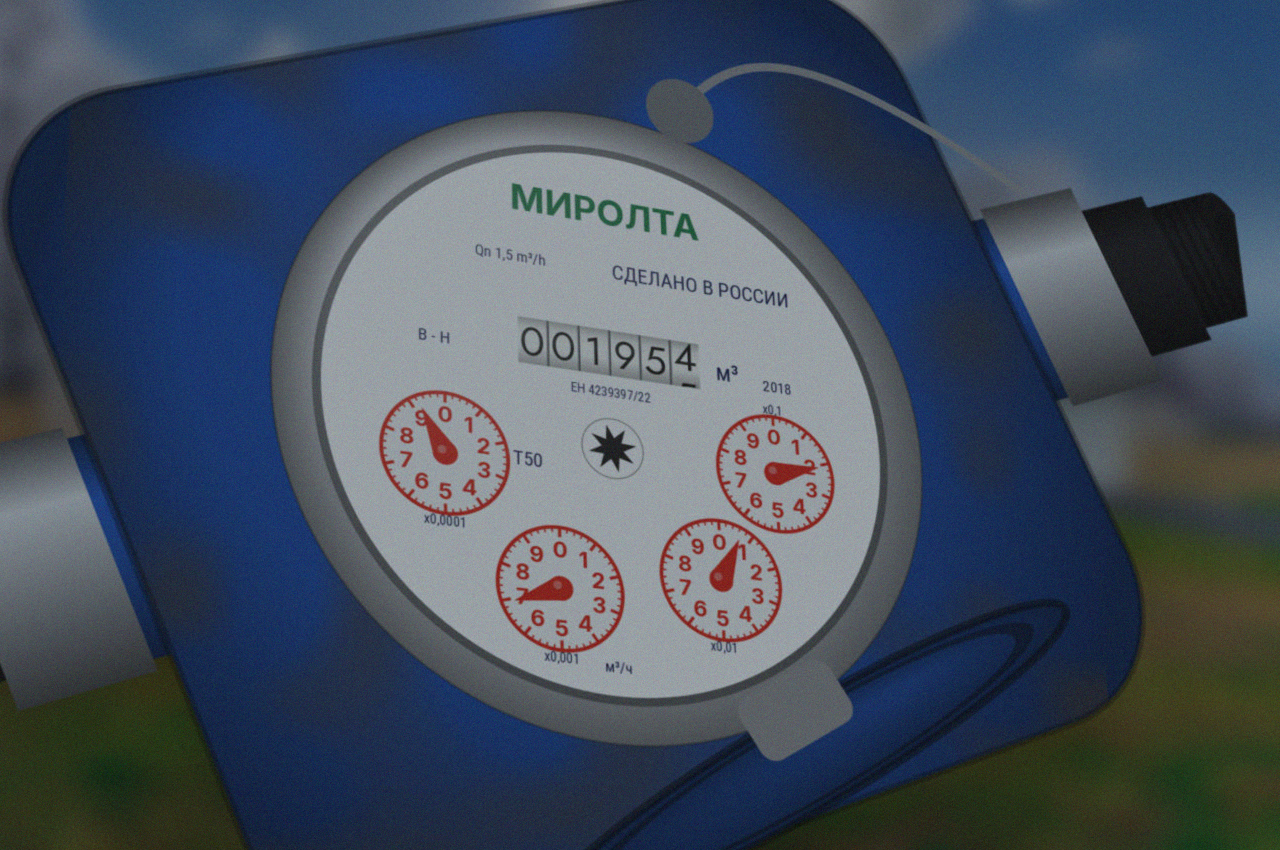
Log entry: **1954.2069** m³
